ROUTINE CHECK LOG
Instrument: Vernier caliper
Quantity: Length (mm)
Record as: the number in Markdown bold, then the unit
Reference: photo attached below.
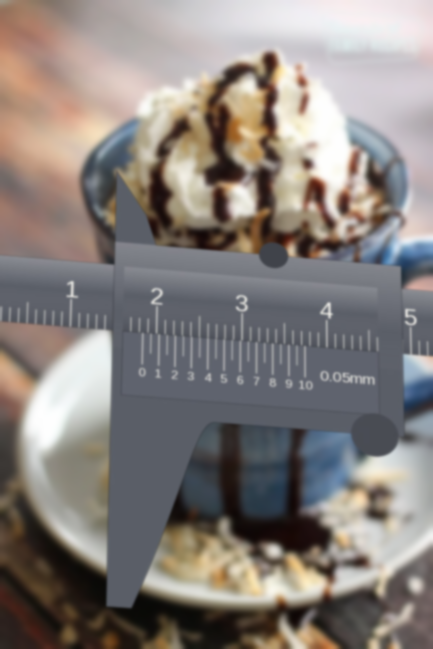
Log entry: **18.4** mm
